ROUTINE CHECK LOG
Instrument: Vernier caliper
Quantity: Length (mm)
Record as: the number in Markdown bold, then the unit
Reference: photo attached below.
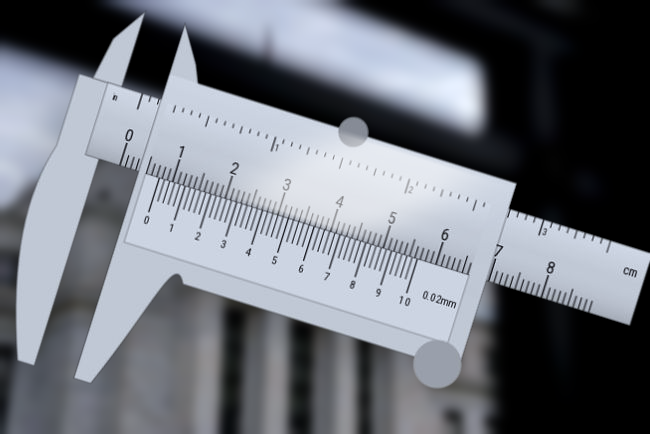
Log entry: **7.5** mm
